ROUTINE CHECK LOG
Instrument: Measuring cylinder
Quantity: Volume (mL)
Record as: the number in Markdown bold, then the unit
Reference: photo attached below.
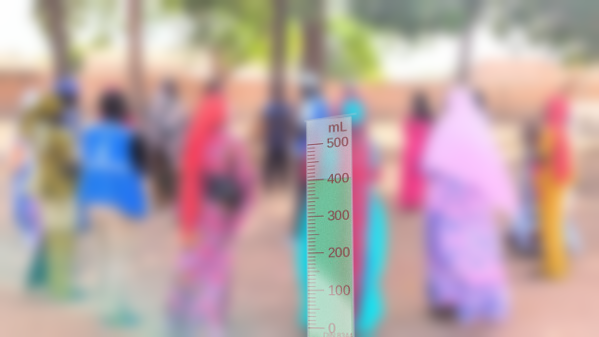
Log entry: **400** mL
